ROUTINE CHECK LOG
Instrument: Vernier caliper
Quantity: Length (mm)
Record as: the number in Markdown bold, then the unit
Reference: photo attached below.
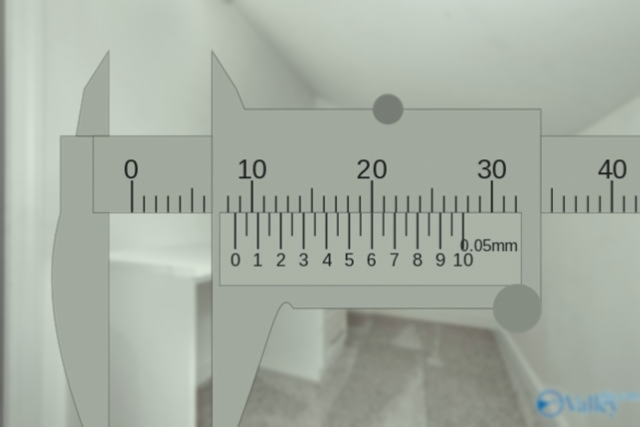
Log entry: **8.6** mm
